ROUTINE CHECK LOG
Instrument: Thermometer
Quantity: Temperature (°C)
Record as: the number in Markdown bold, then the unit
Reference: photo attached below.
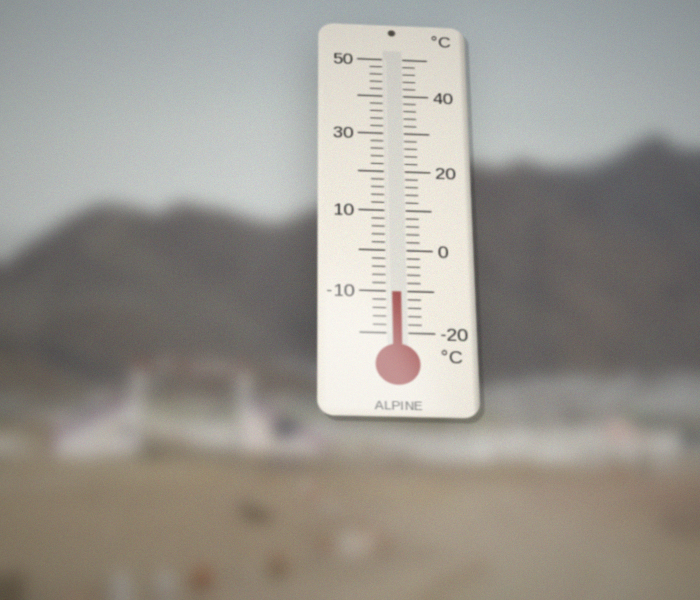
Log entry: **-10** °C
